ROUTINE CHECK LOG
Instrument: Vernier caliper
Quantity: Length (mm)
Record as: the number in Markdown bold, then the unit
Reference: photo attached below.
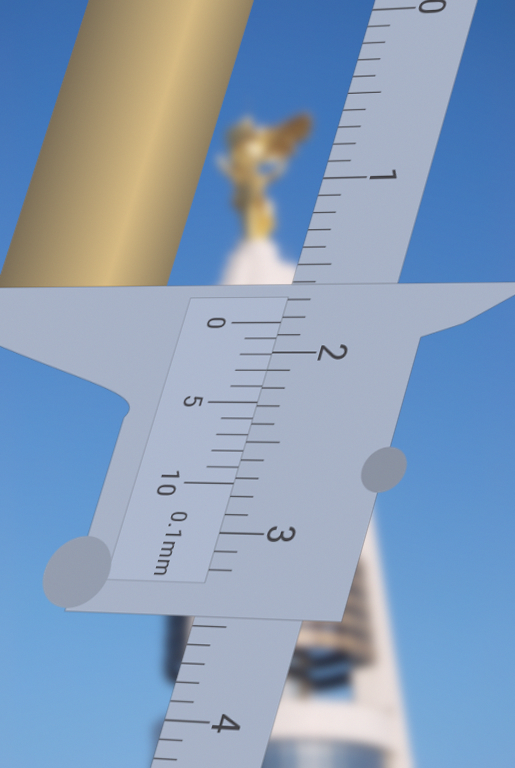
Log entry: **18.3** mm
